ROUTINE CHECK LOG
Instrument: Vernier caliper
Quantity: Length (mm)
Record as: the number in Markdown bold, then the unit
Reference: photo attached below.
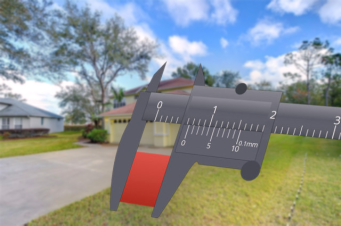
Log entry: **6.4** mm
